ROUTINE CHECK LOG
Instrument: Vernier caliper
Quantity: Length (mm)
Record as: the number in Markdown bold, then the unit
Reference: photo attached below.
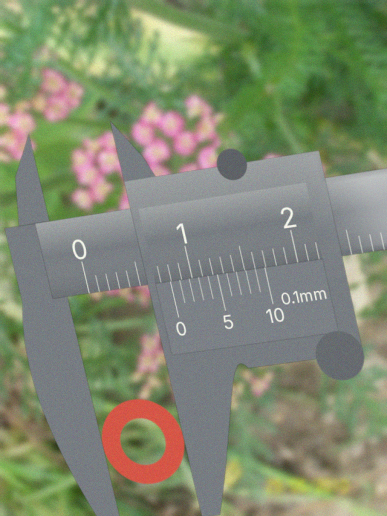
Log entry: **7.9** mm
